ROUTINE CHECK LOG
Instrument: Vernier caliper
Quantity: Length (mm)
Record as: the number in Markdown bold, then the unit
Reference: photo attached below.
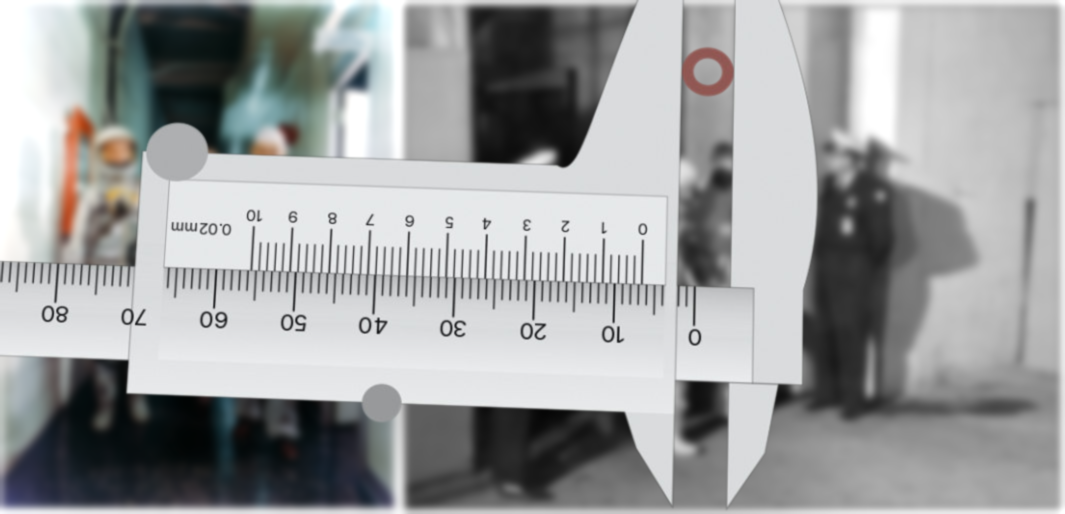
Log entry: **6.6** mm
